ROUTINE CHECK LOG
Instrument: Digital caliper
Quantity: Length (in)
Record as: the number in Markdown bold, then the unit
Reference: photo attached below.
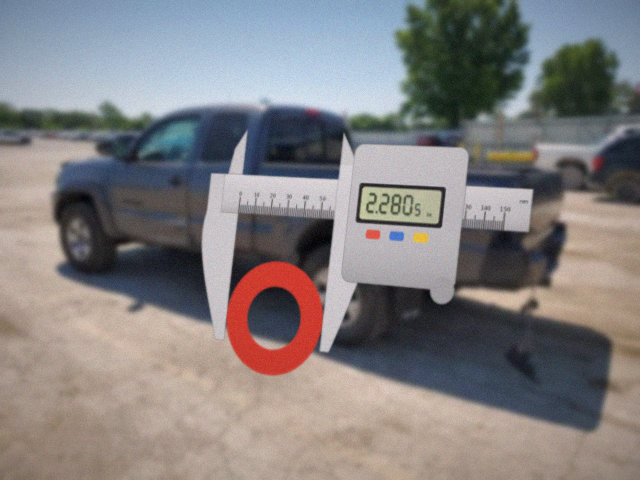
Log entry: **2.2805** in
